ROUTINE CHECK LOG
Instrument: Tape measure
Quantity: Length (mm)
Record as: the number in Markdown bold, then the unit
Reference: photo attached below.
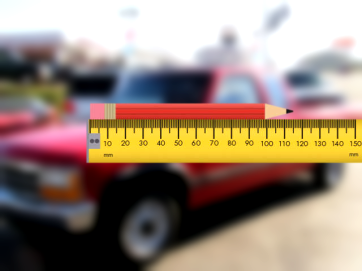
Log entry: **115** mm
